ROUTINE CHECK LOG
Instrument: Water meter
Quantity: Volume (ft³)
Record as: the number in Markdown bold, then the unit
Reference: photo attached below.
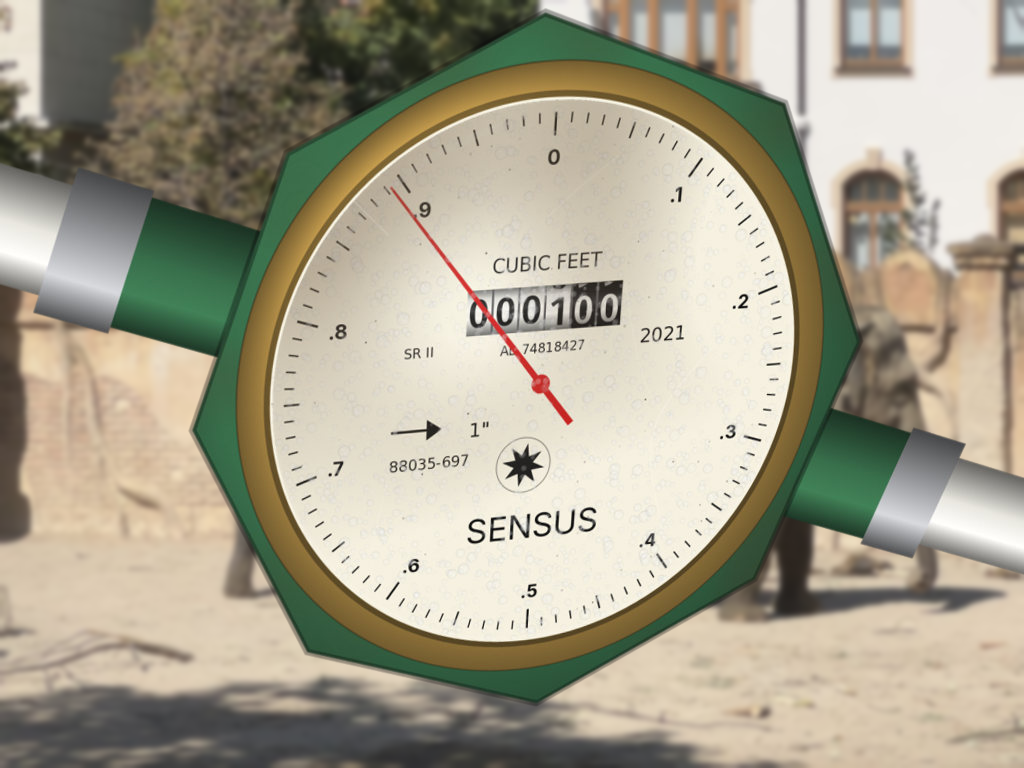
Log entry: **99.89** ft³
